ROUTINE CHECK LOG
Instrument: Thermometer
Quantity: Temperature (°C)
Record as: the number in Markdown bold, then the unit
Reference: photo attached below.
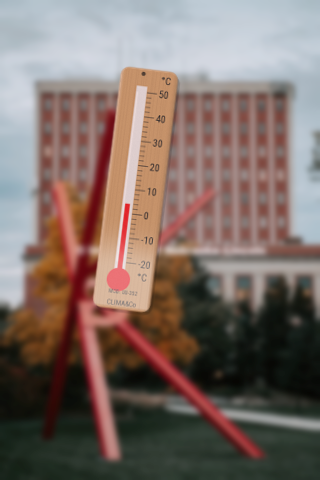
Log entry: **4** °C
